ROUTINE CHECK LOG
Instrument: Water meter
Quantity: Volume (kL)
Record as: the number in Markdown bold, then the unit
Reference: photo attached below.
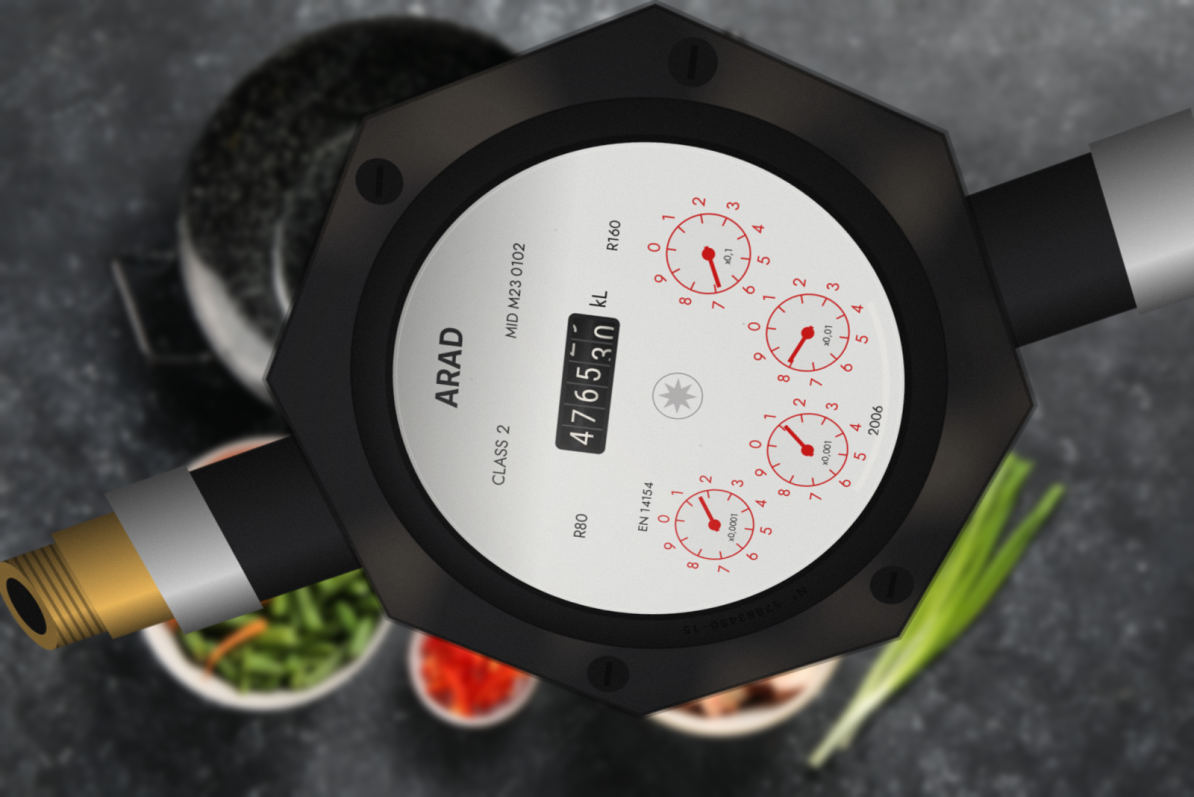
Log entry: **476529.6811** kL
